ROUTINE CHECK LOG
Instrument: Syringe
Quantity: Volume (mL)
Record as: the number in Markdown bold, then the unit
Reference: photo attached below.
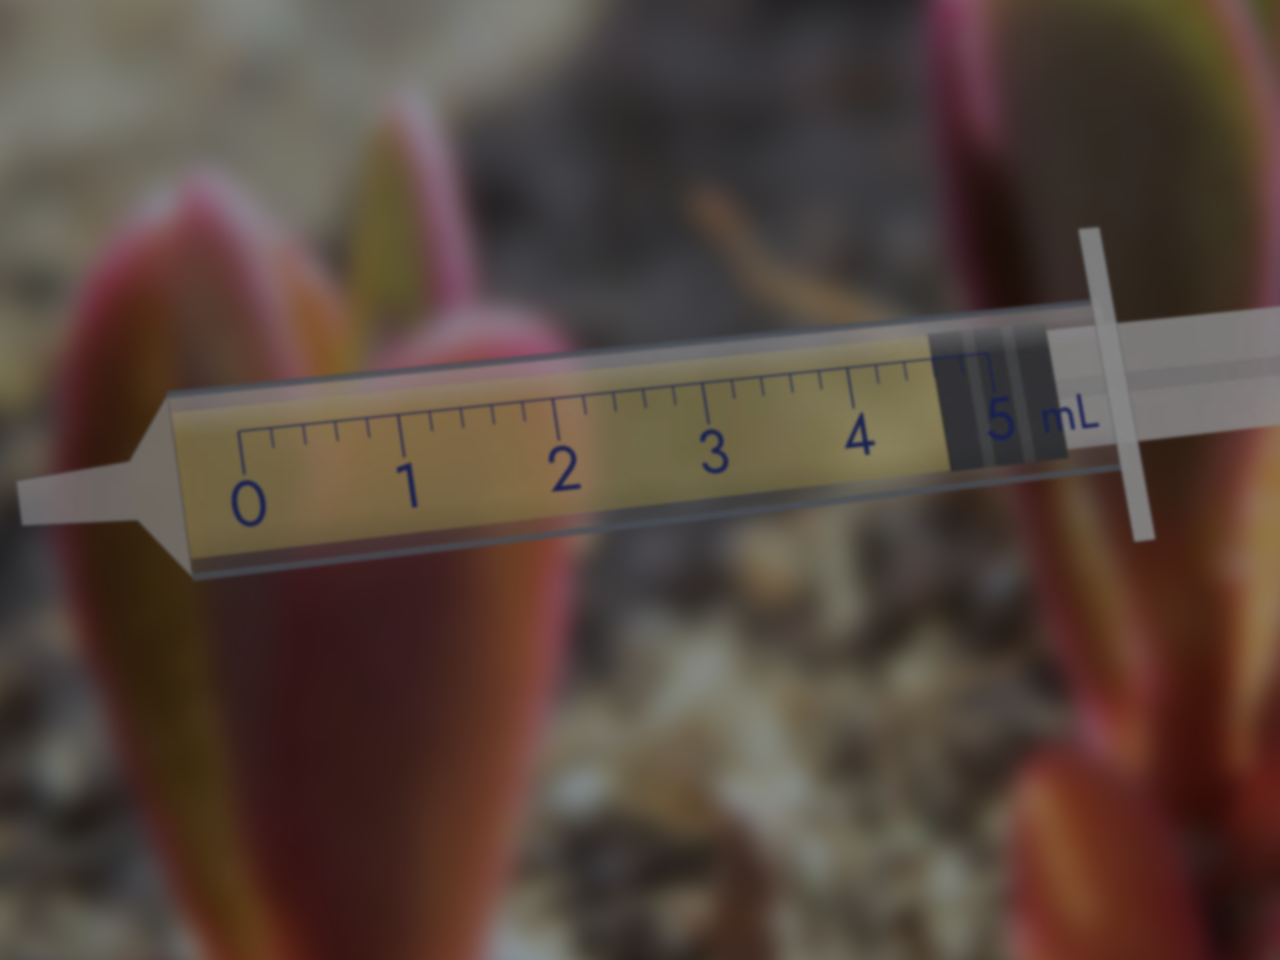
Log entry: **4.6** mL
